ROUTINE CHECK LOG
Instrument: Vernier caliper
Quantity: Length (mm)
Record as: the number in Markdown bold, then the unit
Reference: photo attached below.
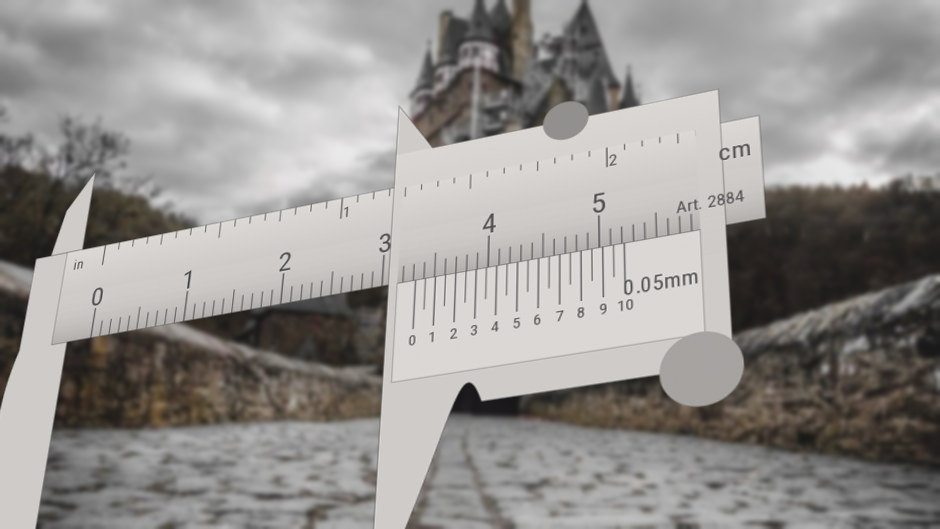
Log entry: **33.2** mm
